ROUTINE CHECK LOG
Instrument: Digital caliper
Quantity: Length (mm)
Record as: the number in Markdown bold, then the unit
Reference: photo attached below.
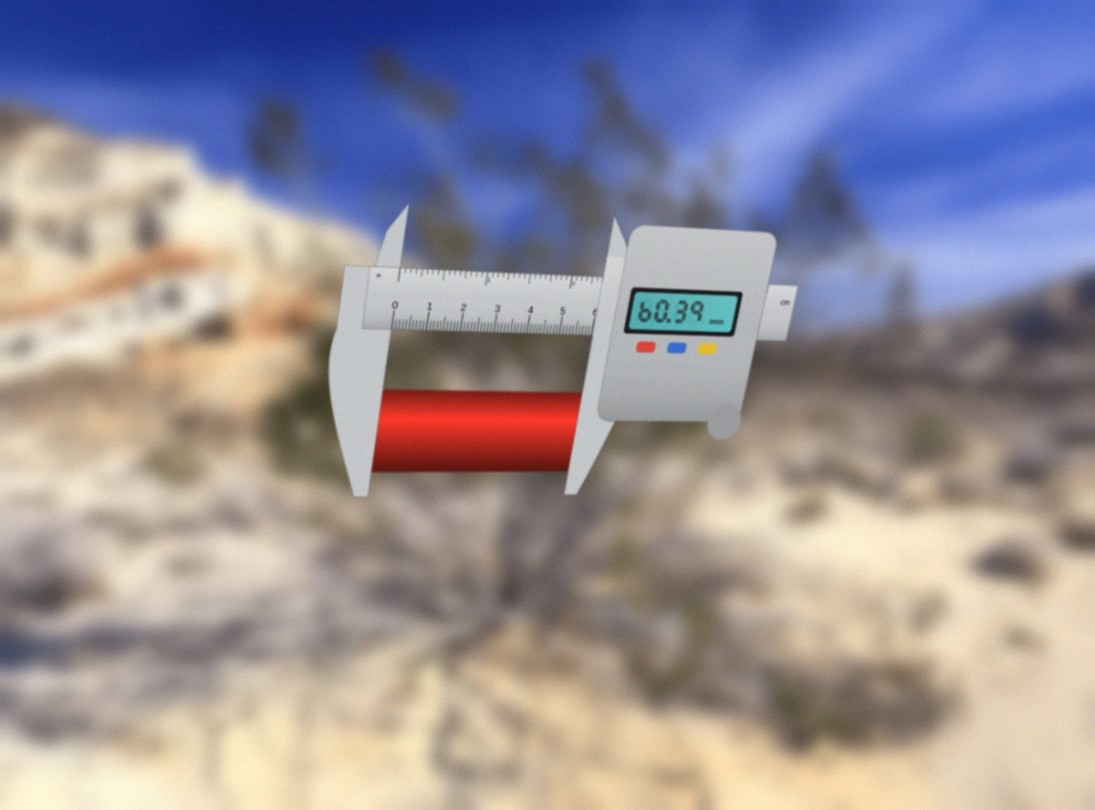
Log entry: **60.39** mm
